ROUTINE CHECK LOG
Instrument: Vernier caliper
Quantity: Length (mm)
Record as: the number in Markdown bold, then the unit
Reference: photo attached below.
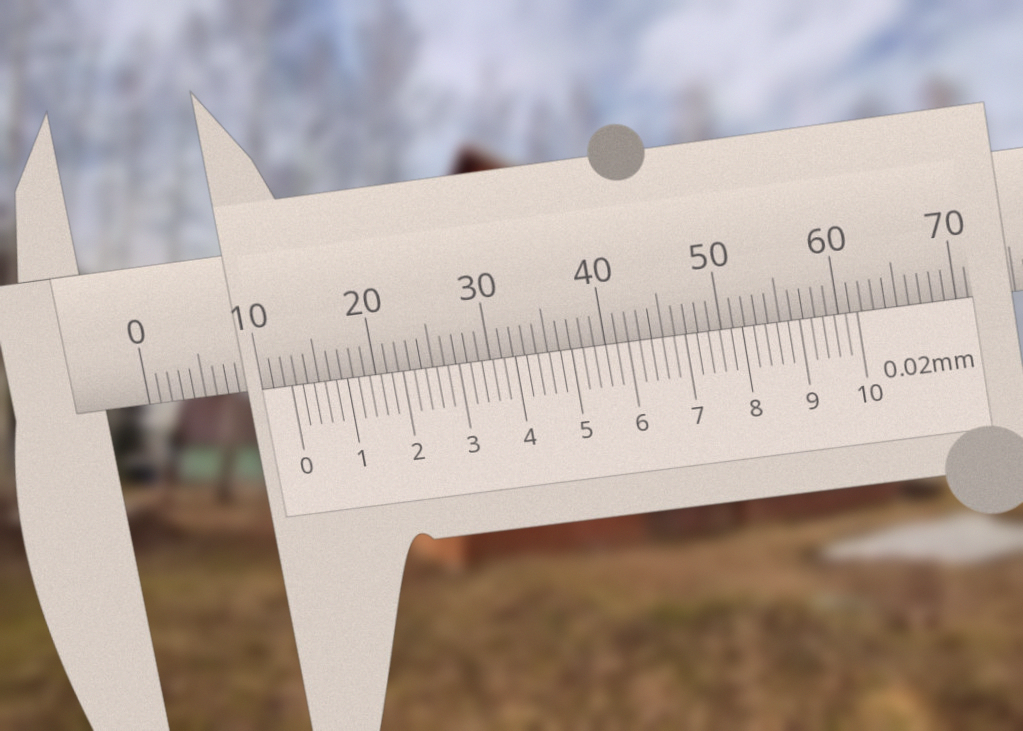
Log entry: **12.6** mm
